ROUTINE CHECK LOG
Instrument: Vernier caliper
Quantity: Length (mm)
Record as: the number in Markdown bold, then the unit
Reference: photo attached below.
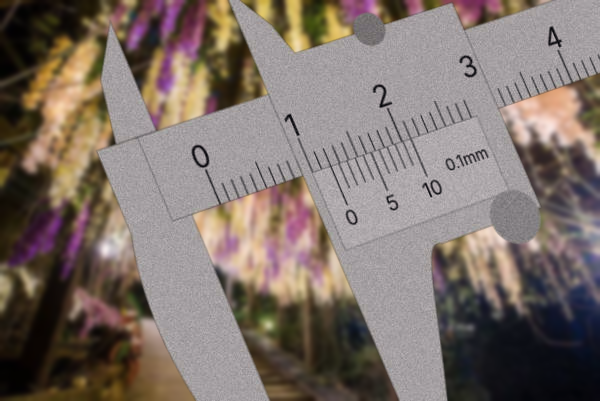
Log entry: **12.0** mm
